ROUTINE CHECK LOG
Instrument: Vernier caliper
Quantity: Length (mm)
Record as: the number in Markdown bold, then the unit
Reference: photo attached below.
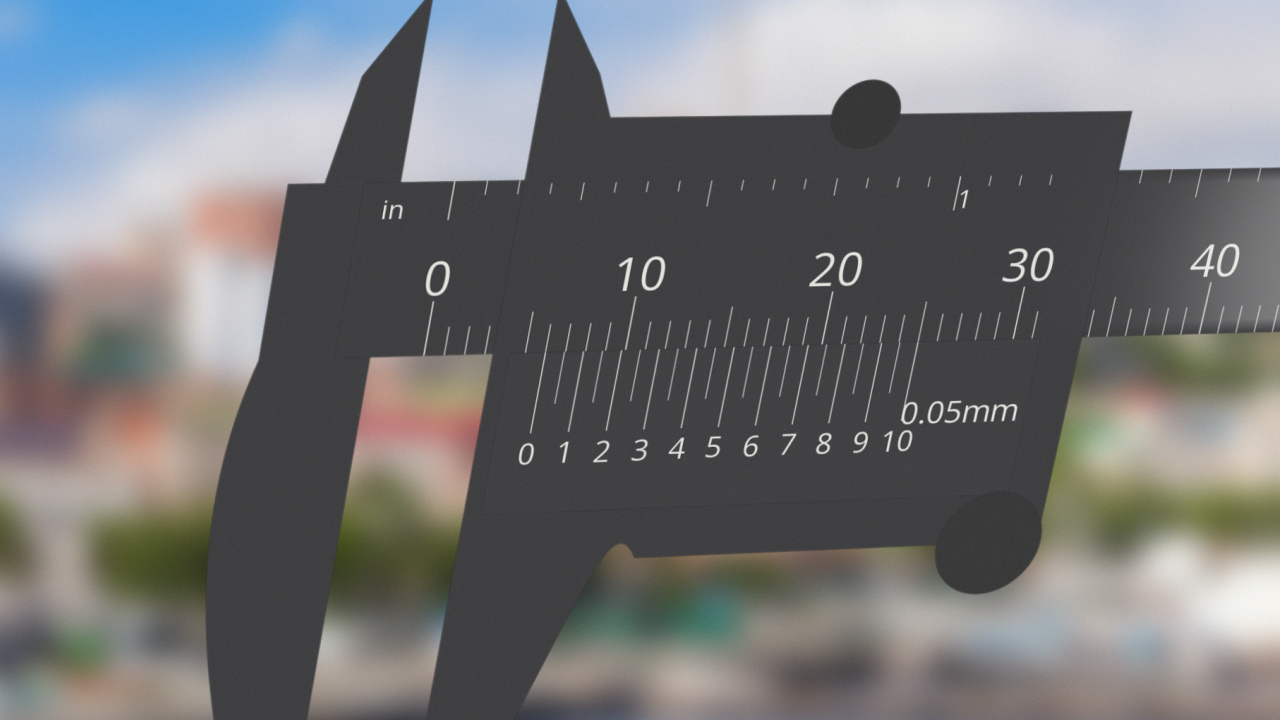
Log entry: **6.0** mm
